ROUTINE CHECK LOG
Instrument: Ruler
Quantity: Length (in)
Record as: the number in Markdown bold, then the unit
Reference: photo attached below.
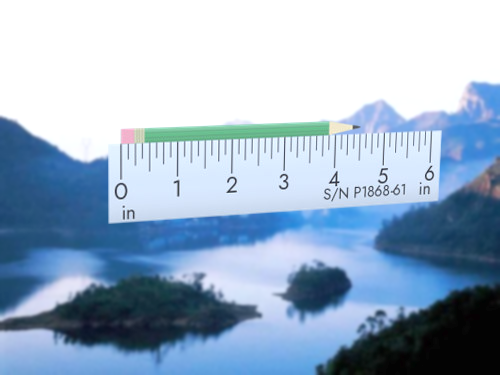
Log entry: **4.5** in
